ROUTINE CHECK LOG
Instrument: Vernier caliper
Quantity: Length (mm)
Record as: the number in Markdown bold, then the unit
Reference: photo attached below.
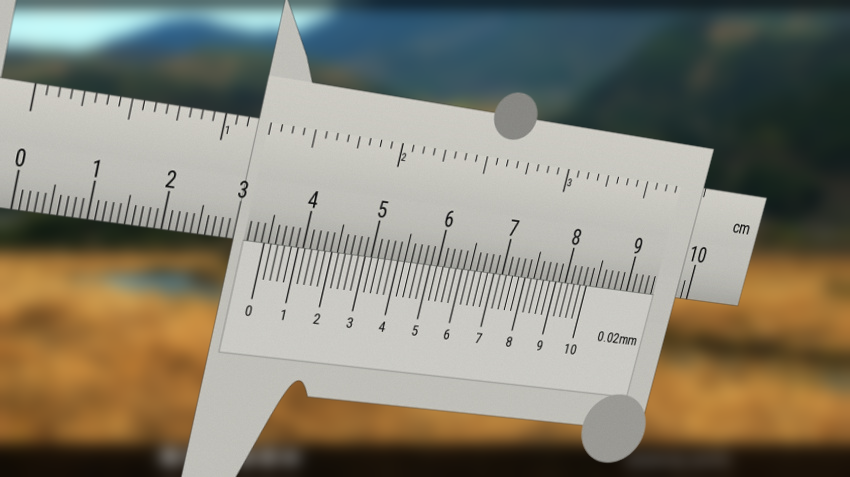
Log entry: **34.4** mm
